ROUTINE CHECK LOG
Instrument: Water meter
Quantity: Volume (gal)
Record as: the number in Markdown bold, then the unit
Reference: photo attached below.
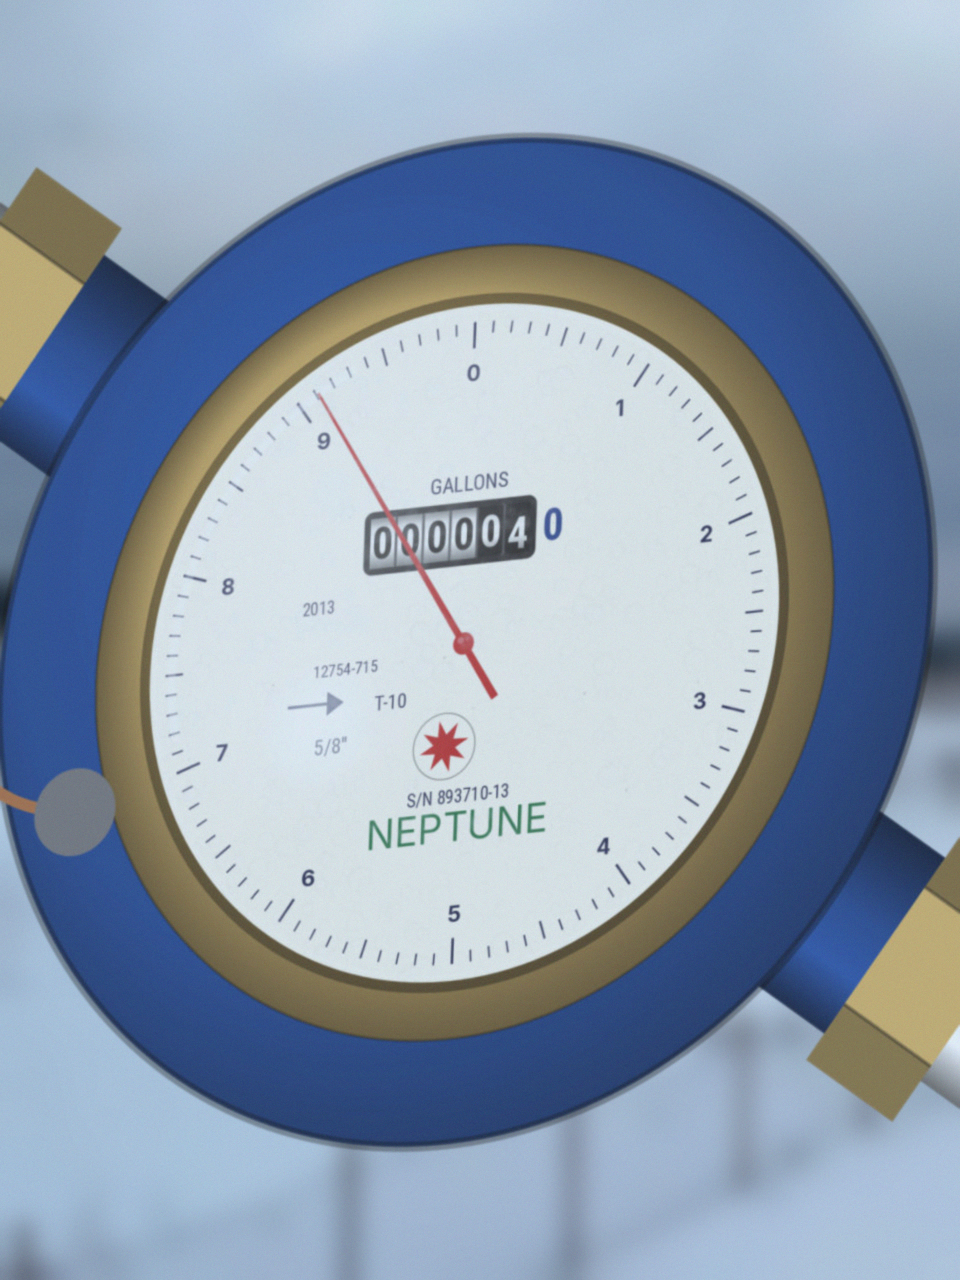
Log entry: **39.1** gal
